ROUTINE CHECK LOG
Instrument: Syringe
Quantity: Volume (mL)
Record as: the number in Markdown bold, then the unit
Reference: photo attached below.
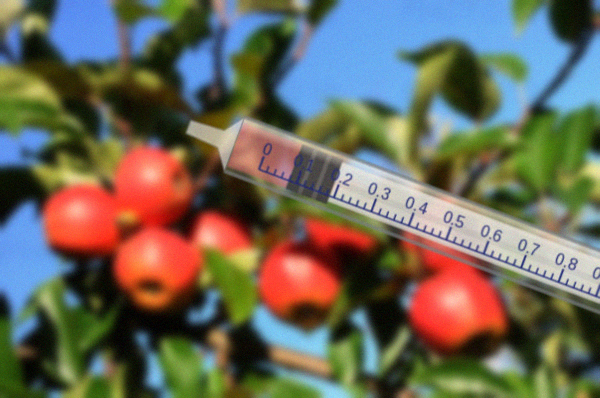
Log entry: **0.08** mL
